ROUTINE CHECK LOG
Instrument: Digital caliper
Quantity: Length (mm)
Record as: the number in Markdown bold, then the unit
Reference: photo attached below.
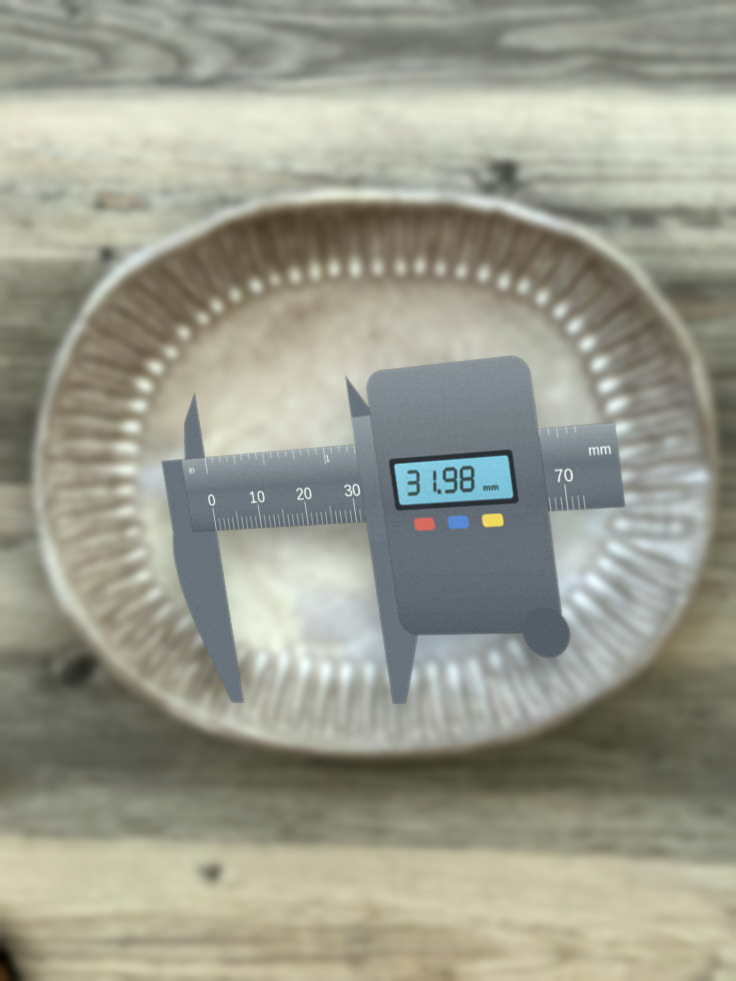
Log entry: **31.98** mm
